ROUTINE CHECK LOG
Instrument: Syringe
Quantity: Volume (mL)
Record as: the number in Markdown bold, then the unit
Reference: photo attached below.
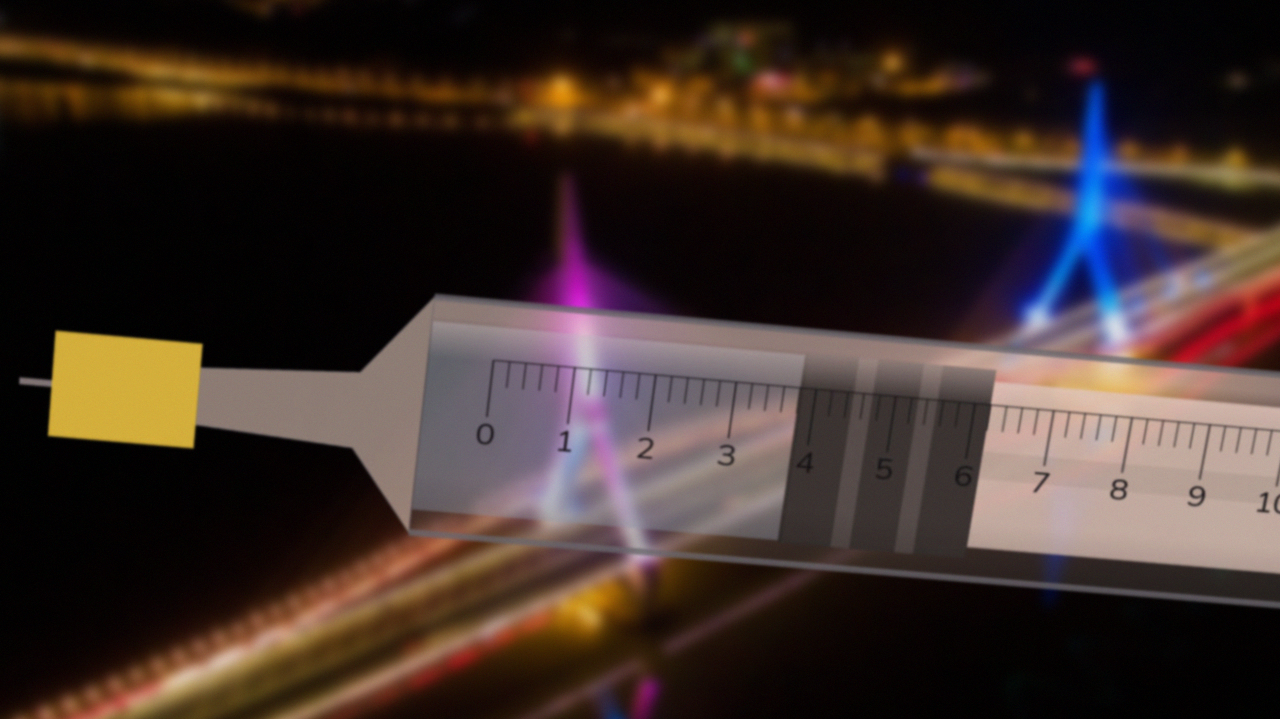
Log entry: **3.8** mL
